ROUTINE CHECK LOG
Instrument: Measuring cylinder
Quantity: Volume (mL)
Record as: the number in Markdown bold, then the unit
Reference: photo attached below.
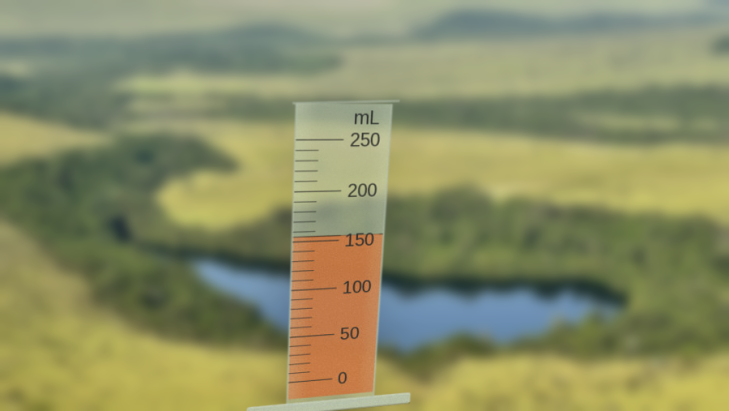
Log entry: **155** mL
